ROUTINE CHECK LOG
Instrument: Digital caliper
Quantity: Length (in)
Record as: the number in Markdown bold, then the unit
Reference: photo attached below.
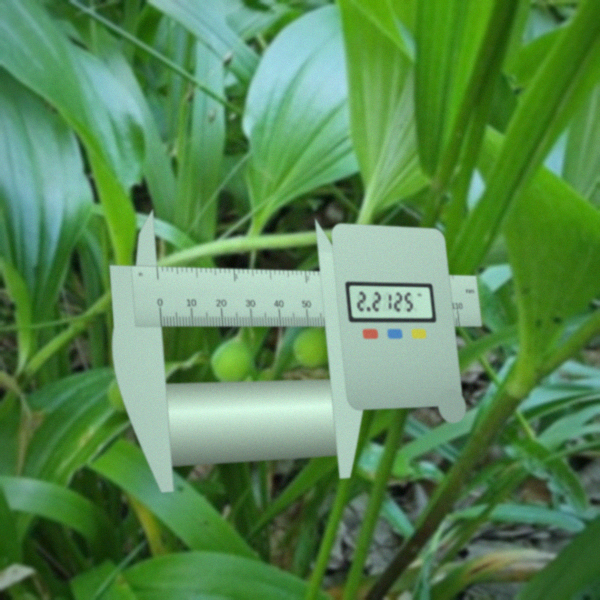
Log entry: **2.2125** in
